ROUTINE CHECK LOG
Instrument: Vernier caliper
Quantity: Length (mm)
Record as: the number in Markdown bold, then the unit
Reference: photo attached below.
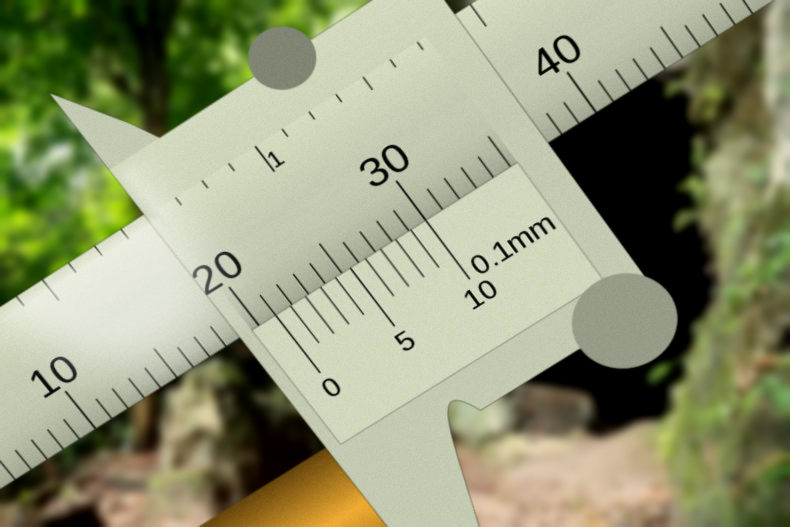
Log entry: **21.0** mm
